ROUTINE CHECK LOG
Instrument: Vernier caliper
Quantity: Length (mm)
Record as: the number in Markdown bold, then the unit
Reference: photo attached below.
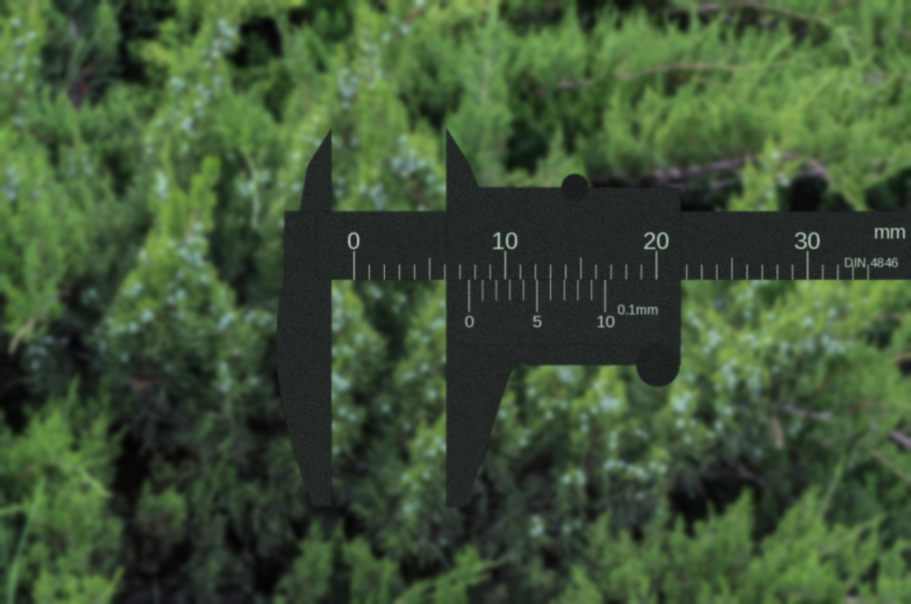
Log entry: **7.6** mm
